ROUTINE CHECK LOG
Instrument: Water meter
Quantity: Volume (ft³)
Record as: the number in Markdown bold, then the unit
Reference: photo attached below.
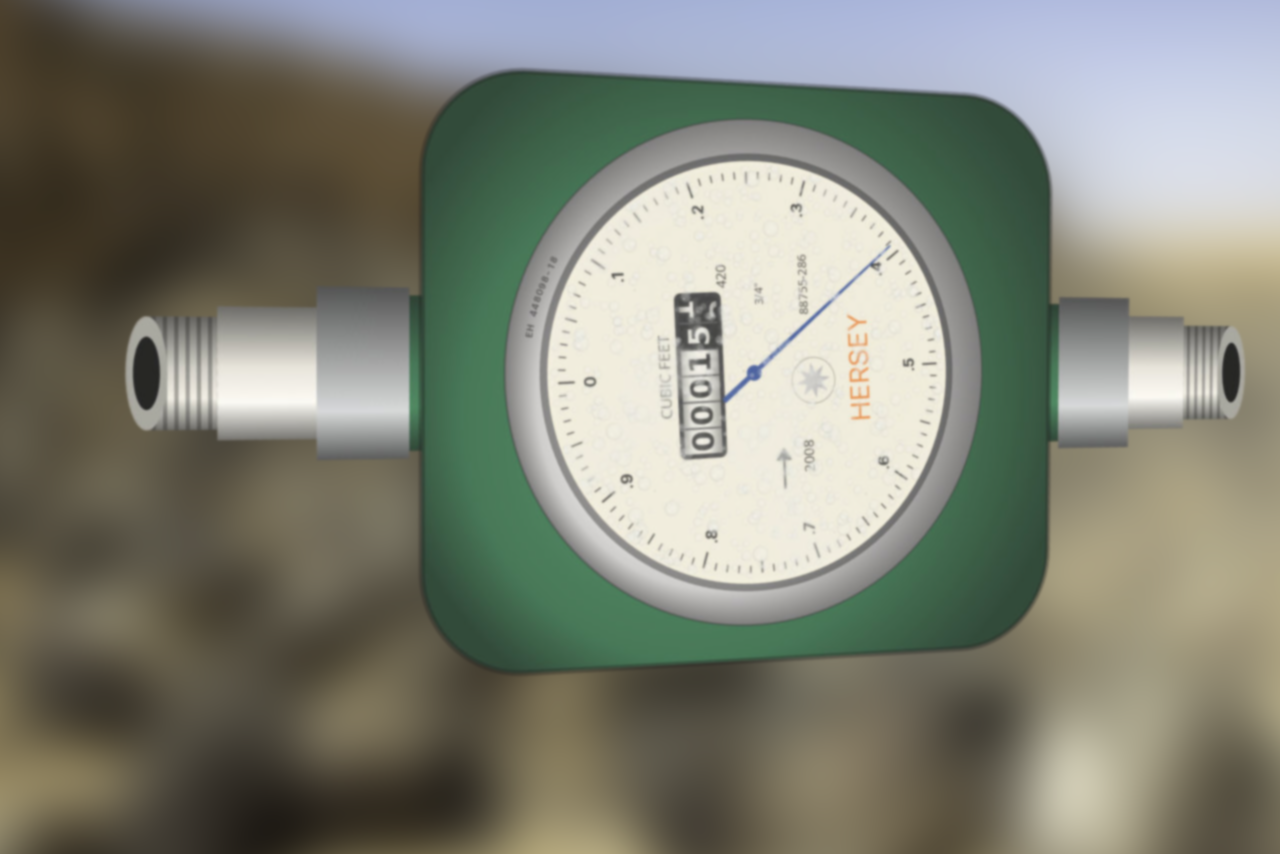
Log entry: **151.39** ft³
